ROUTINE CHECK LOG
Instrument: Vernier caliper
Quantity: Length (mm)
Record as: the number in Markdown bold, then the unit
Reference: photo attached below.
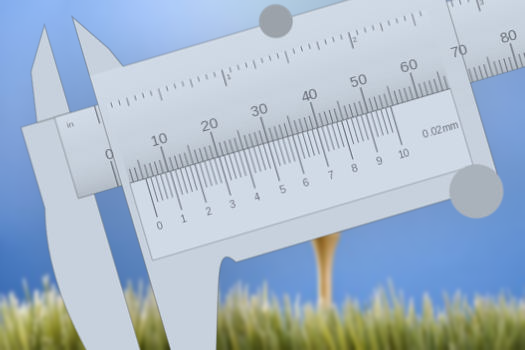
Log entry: **5.5** mm
